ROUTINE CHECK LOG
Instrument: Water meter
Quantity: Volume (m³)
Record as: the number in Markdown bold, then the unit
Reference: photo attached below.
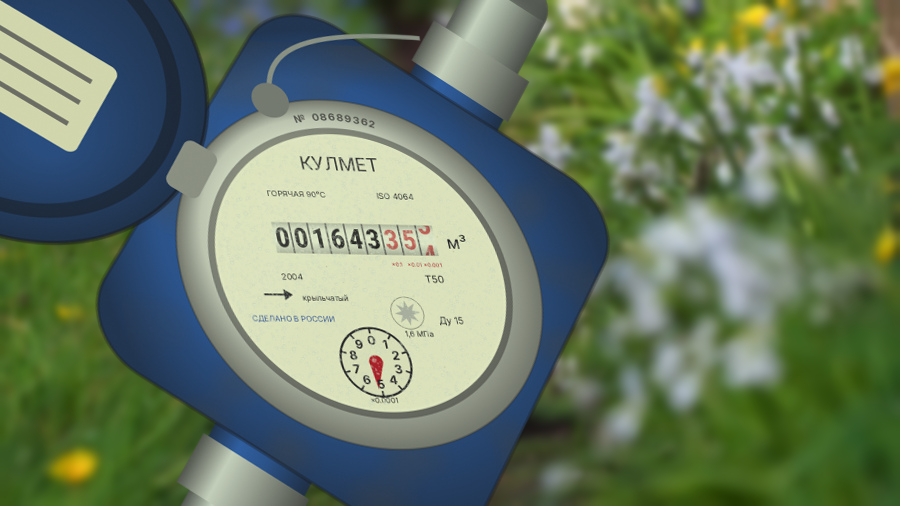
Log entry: **1643.3535** m³
